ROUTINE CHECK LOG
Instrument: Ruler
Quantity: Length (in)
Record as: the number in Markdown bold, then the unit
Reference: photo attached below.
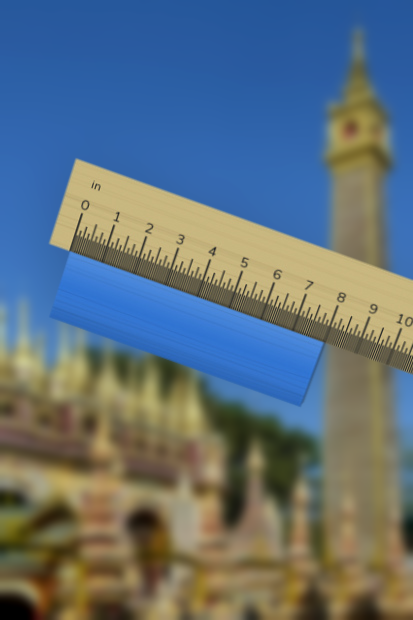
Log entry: **8** in
